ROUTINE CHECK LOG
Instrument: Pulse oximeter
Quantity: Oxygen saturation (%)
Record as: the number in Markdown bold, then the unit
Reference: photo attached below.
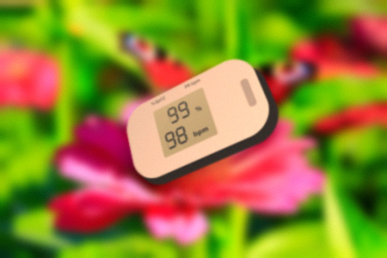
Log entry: **99** %
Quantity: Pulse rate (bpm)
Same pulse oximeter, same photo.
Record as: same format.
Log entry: **98** bpm
